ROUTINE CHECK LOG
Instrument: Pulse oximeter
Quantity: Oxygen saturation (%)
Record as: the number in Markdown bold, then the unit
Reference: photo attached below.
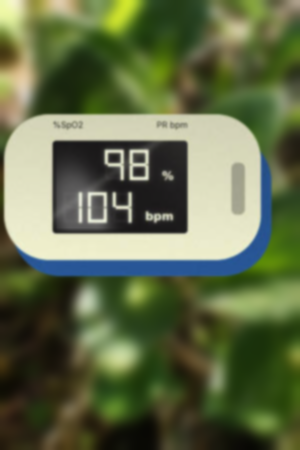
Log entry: **98** %
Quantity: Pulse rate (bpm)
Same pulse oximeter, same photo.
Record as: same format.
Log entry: **104** bpm
